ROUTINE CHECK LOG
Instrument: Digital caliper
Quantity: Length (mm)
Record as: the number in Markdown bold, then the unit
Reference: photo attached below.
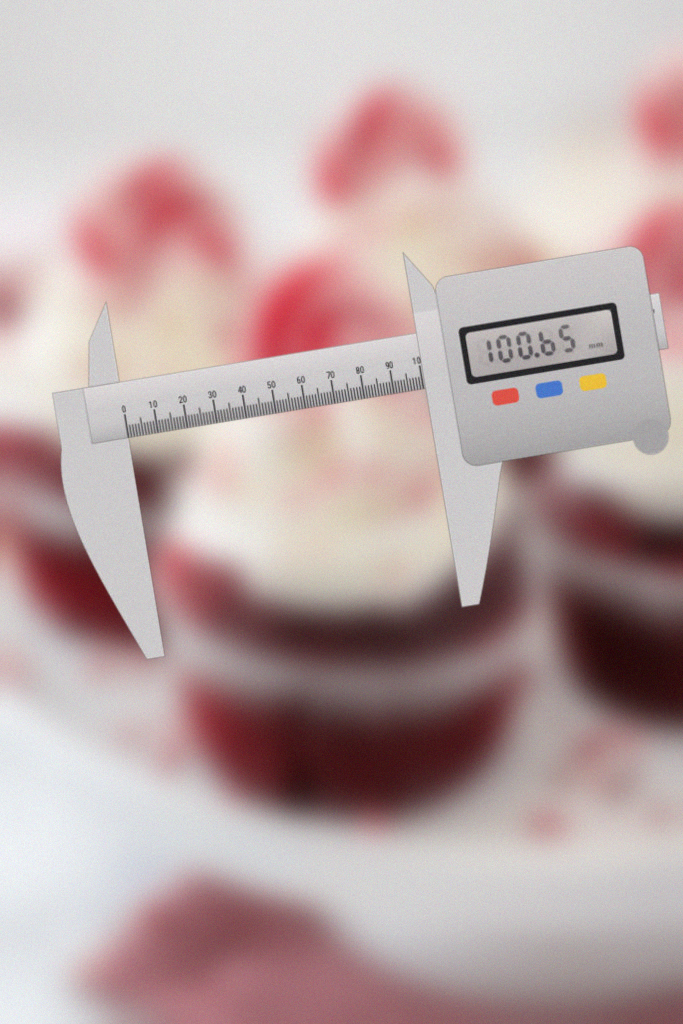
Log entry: **100.65** mm
